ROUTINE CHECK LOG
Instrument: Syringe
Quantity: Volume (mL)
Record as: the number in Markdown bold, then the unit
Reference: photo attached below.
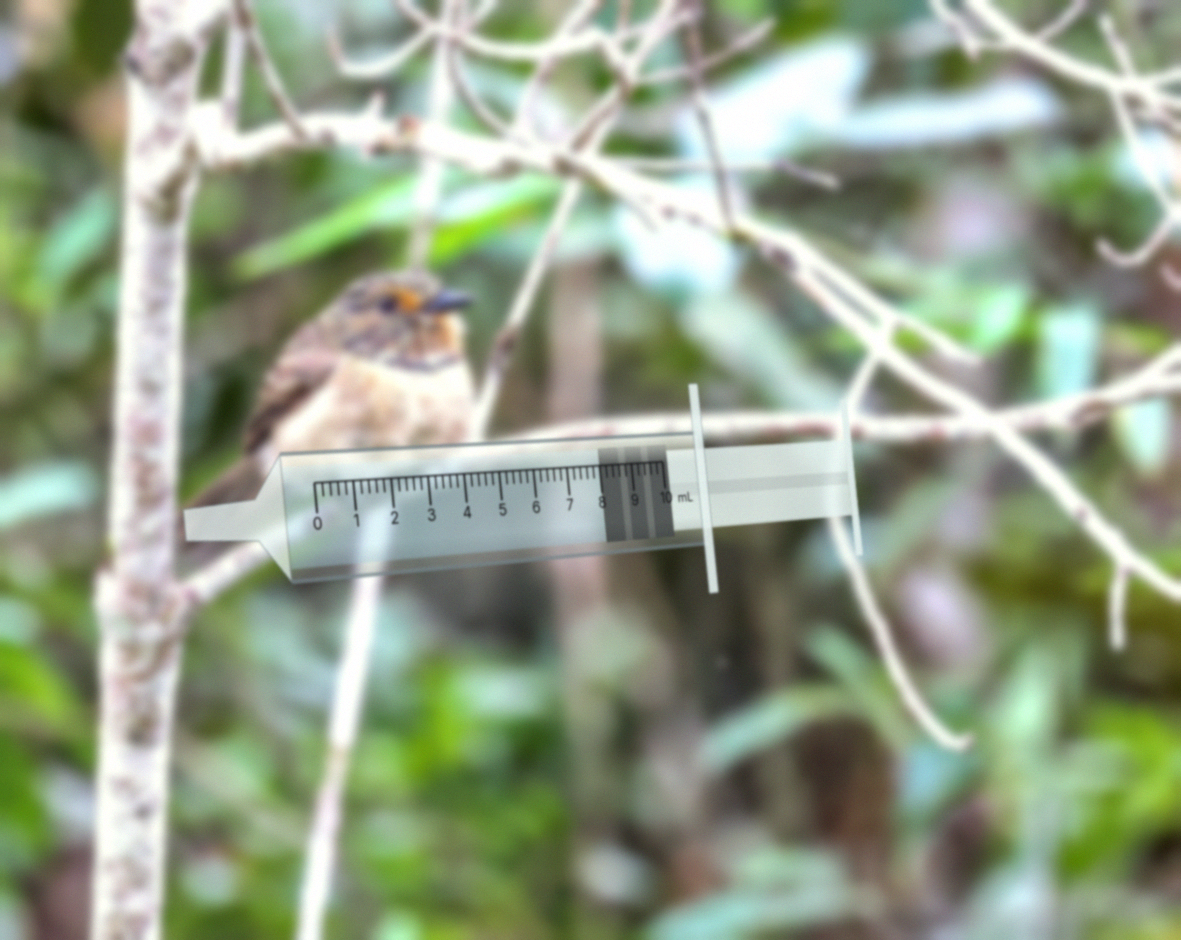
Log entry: **8** mL
